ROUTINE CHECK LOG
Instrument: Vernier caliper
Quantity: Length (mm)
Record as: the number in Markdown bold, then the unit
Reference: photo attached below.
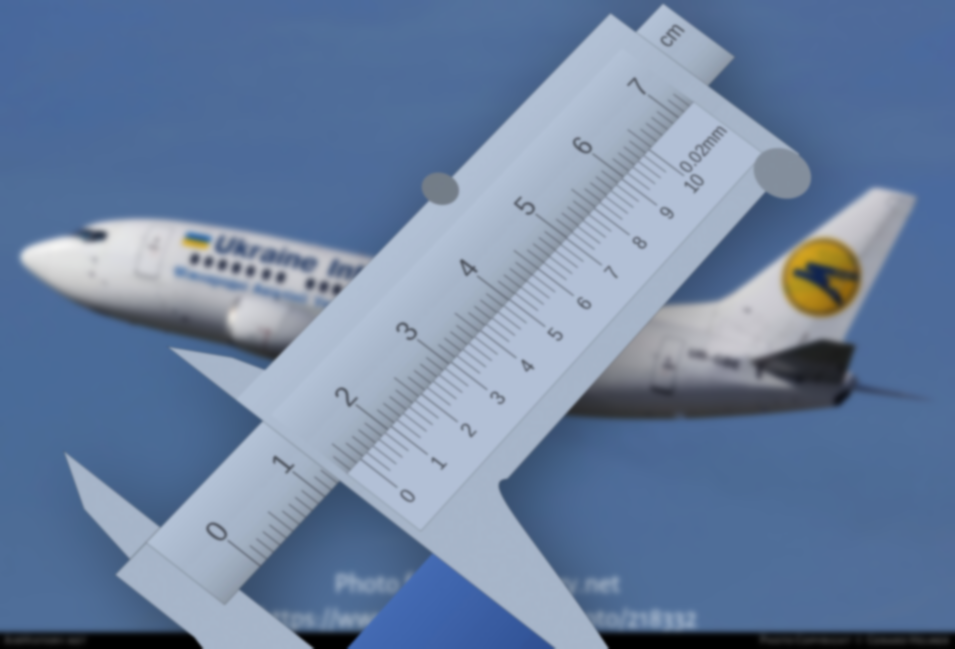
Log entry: **15.6** mm
